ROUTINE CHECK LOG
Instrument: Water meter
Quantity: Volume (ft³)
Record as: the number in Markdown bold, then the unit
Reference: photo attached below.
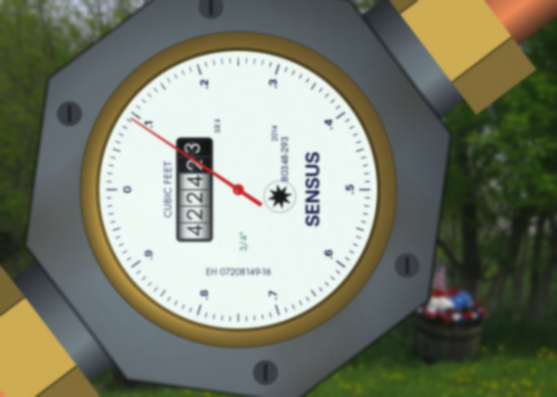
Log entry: **422423.09** ft³
